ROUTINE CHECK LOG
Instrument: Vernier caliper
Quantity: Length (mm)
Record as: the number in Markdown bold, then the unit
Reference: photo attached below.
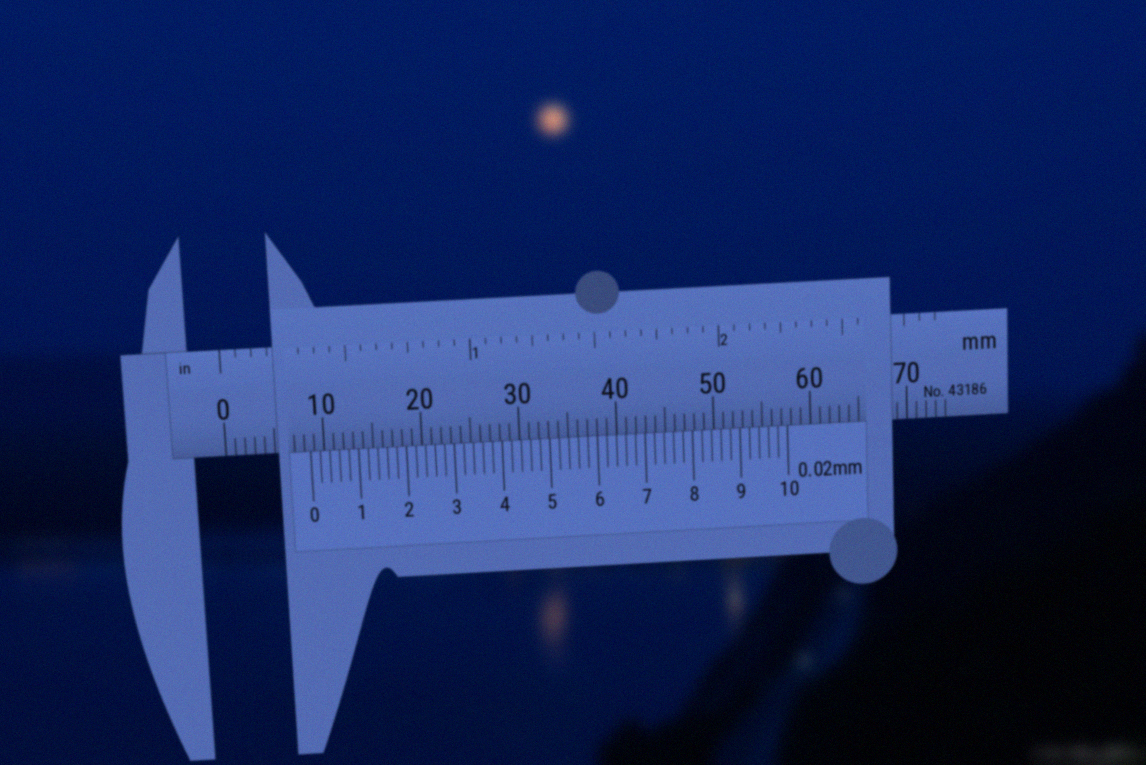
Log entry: **8.6** mm
